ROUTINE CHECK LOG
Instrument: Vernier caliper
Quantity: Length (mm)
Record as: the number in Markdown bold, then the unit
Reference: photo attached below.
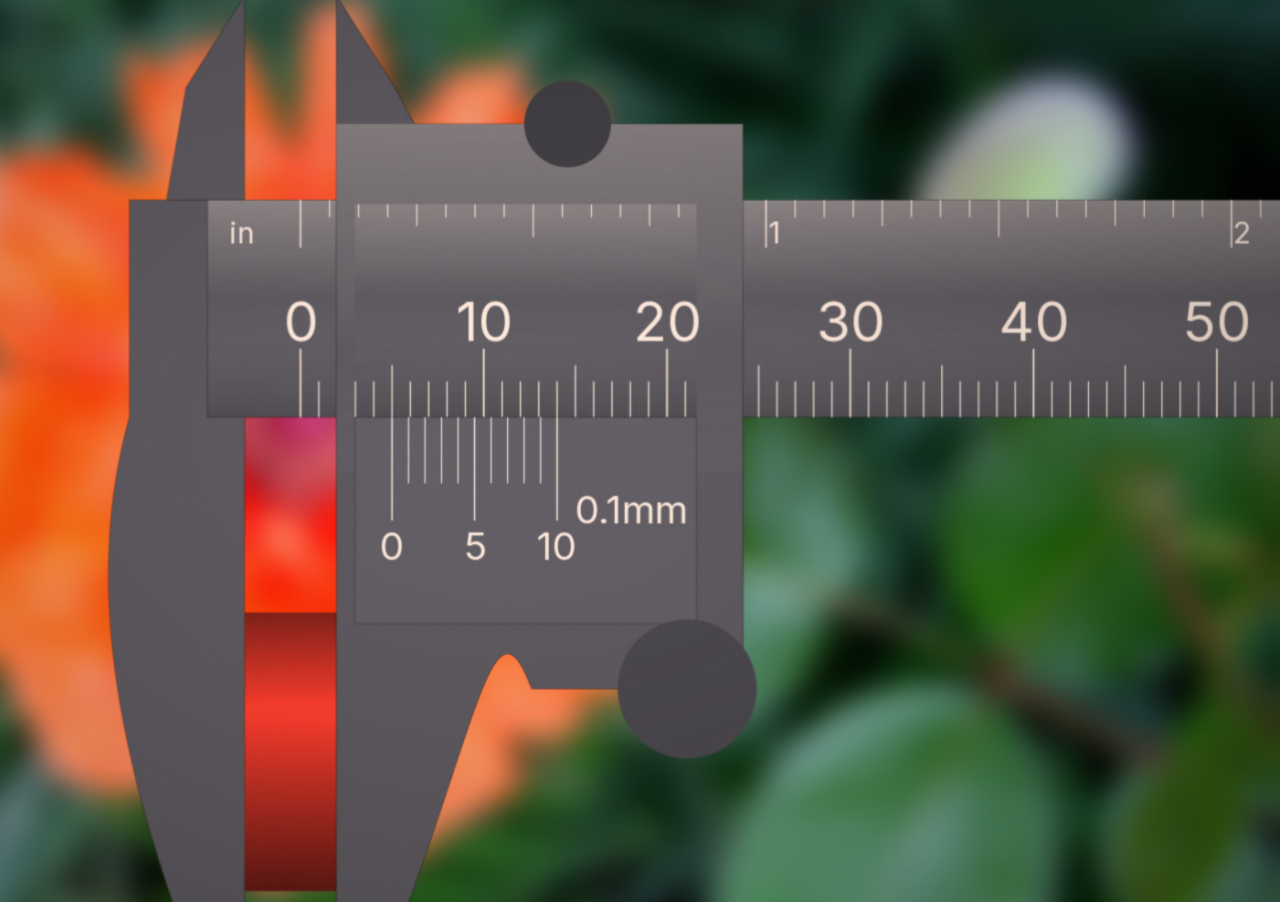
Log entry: **5.0** mm
